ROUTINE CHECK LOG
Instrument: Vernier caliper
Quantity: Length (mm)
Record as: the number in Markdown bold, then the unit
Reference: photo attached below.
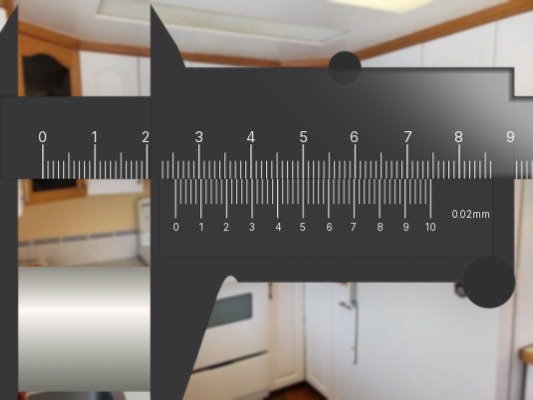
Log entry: **25.5** mm
